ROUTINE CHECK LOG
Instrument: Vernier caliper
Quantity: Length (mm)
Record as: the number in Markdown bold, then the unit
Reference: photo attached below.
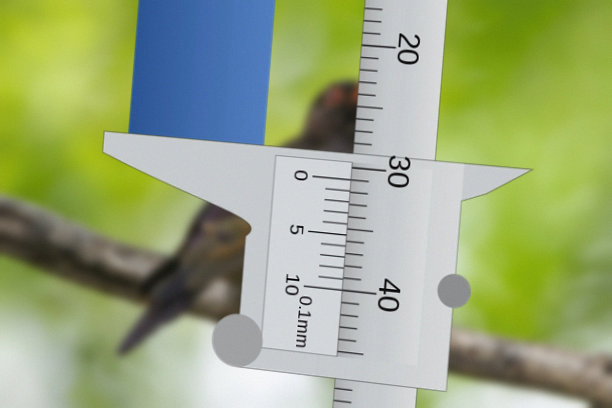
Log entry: **31.0** mm
